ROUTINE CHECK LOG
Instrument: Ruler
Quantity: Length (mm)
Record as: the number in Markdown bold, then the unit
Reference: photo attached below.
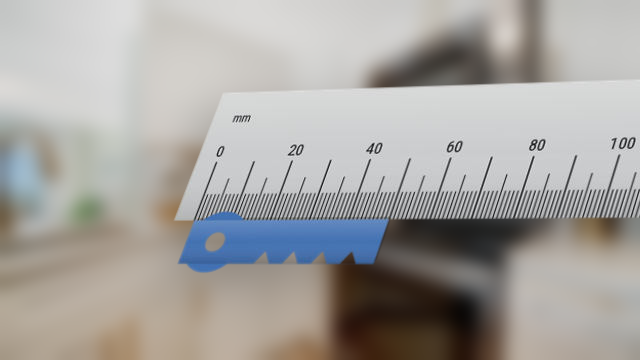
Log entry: **50** mm
